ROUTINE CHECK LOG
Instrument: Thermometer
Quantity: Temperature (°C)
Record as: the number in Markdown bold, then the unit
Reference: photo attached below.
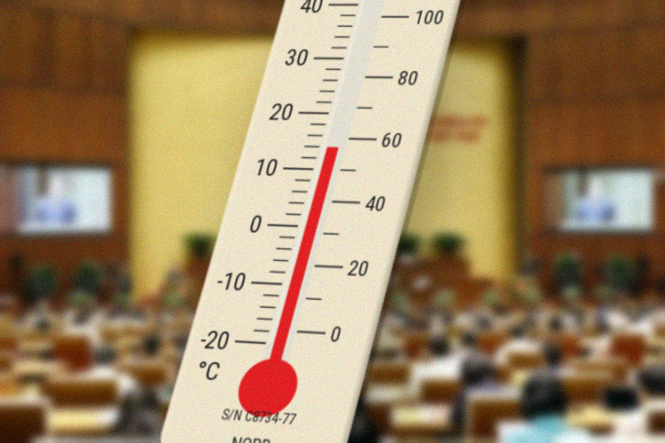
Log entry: **14** °C
